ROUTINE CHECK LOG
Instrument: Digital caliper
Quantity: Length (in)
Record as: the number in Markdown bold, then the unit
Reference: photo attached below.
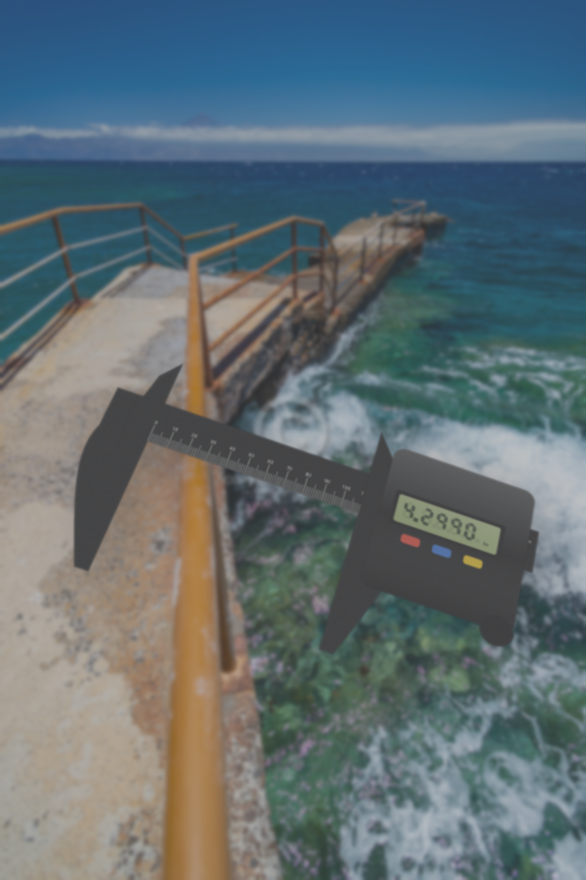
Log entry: **4.2990** in
